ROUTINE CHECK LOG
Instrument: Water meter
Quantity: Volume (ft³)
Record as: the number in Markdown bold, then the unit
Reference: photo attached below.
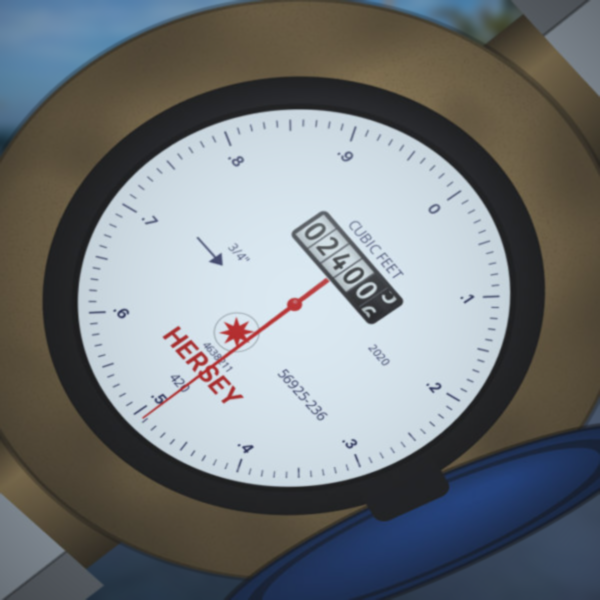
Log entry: **24005.49** ft³
